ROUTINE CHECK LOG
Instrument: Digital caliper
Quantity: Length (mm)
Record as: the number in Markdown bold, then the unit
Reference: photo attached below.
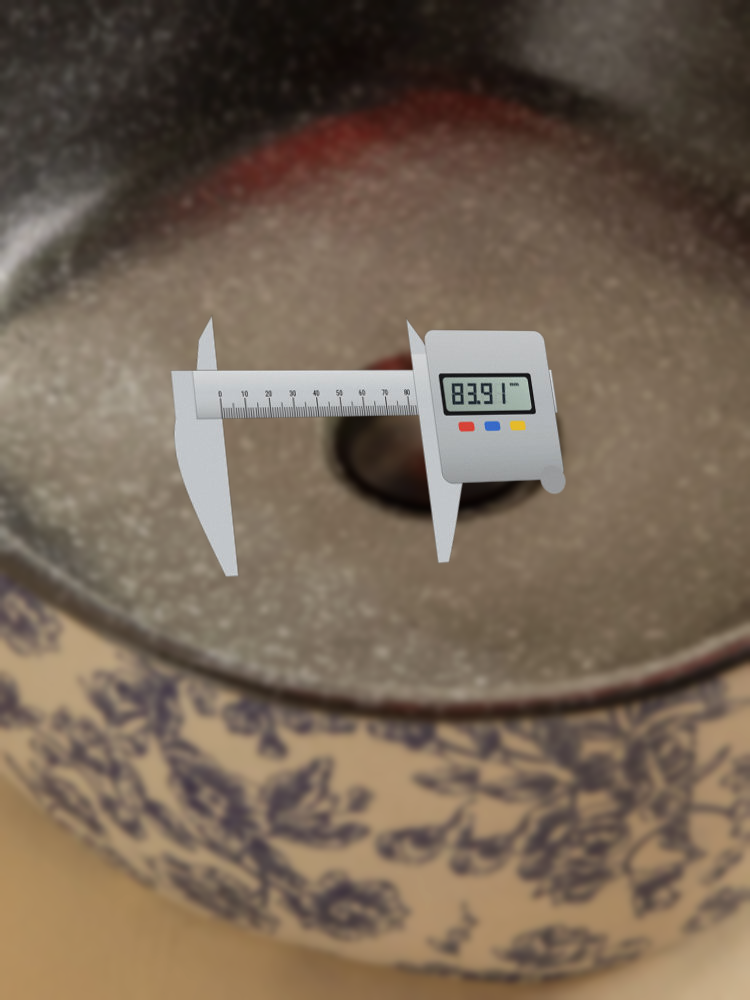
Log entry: **83.91** mm
